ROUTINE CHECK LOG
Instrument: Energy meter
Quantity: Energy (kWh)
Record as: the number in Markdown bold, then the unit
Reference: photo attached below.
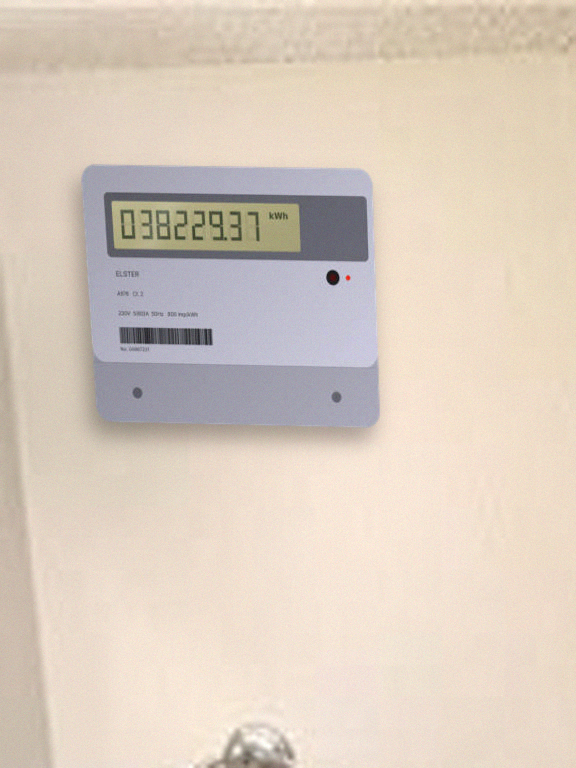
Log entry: **38229.37** kWh
